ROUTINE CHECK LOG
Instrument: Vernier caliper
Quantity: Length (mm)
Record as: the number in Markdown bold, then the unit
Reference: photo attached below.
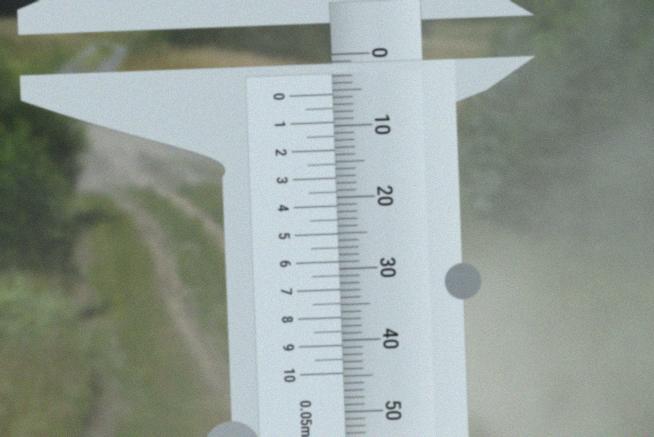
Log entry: **5.6** mm
